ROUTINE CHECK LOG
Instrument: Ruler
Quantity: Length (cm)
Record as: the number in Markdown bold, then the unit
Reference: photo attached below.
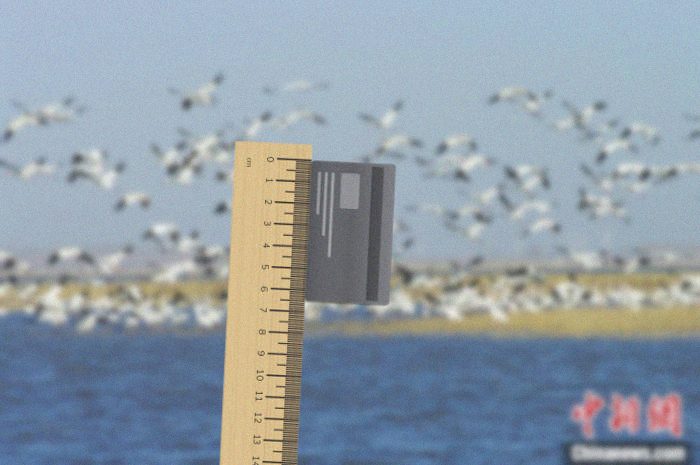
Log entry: **6.5** cm
